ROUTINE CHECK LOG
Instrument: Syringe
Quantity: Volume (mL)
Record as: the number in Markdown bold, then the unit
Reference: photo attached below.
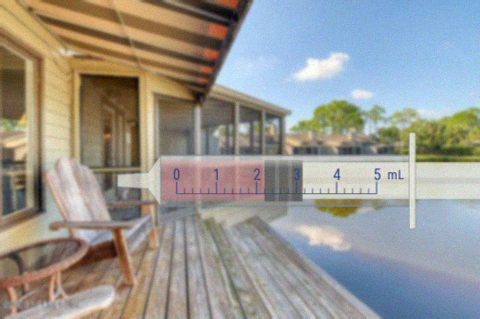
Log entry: **2.2** mL
